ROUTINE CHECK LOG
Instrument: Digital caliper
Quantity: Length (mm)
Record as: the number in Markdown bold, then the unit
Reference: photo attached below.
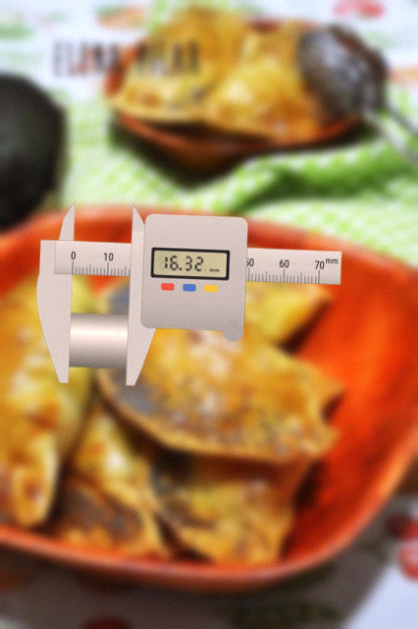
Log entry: **16.32** mm
